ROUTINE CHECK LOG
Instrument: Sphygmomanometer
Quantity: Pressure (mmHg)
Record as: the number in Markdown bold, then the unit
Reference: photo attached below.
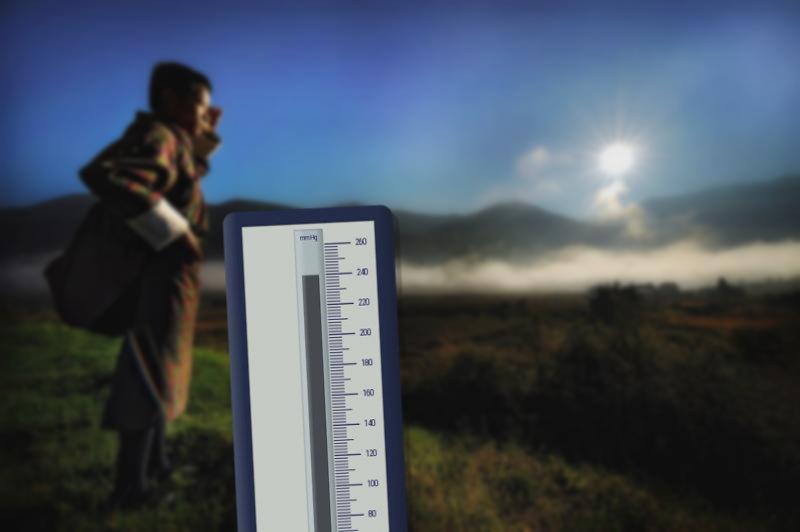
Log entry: **240** mmHg
